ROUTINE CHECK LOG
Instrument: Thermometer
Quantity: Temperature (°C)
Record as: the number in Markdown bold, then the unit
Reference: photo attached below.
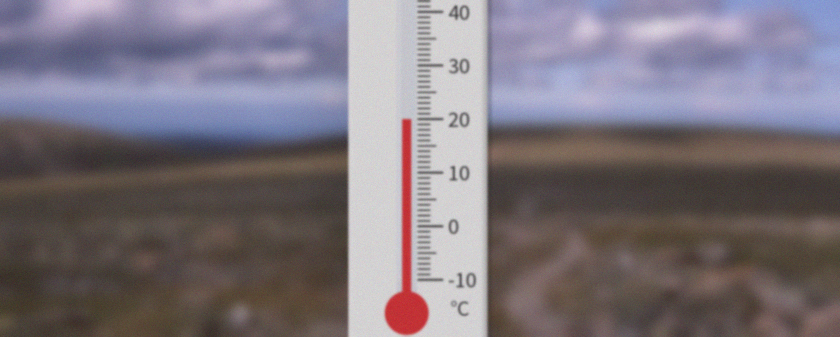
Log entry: **20** °C
